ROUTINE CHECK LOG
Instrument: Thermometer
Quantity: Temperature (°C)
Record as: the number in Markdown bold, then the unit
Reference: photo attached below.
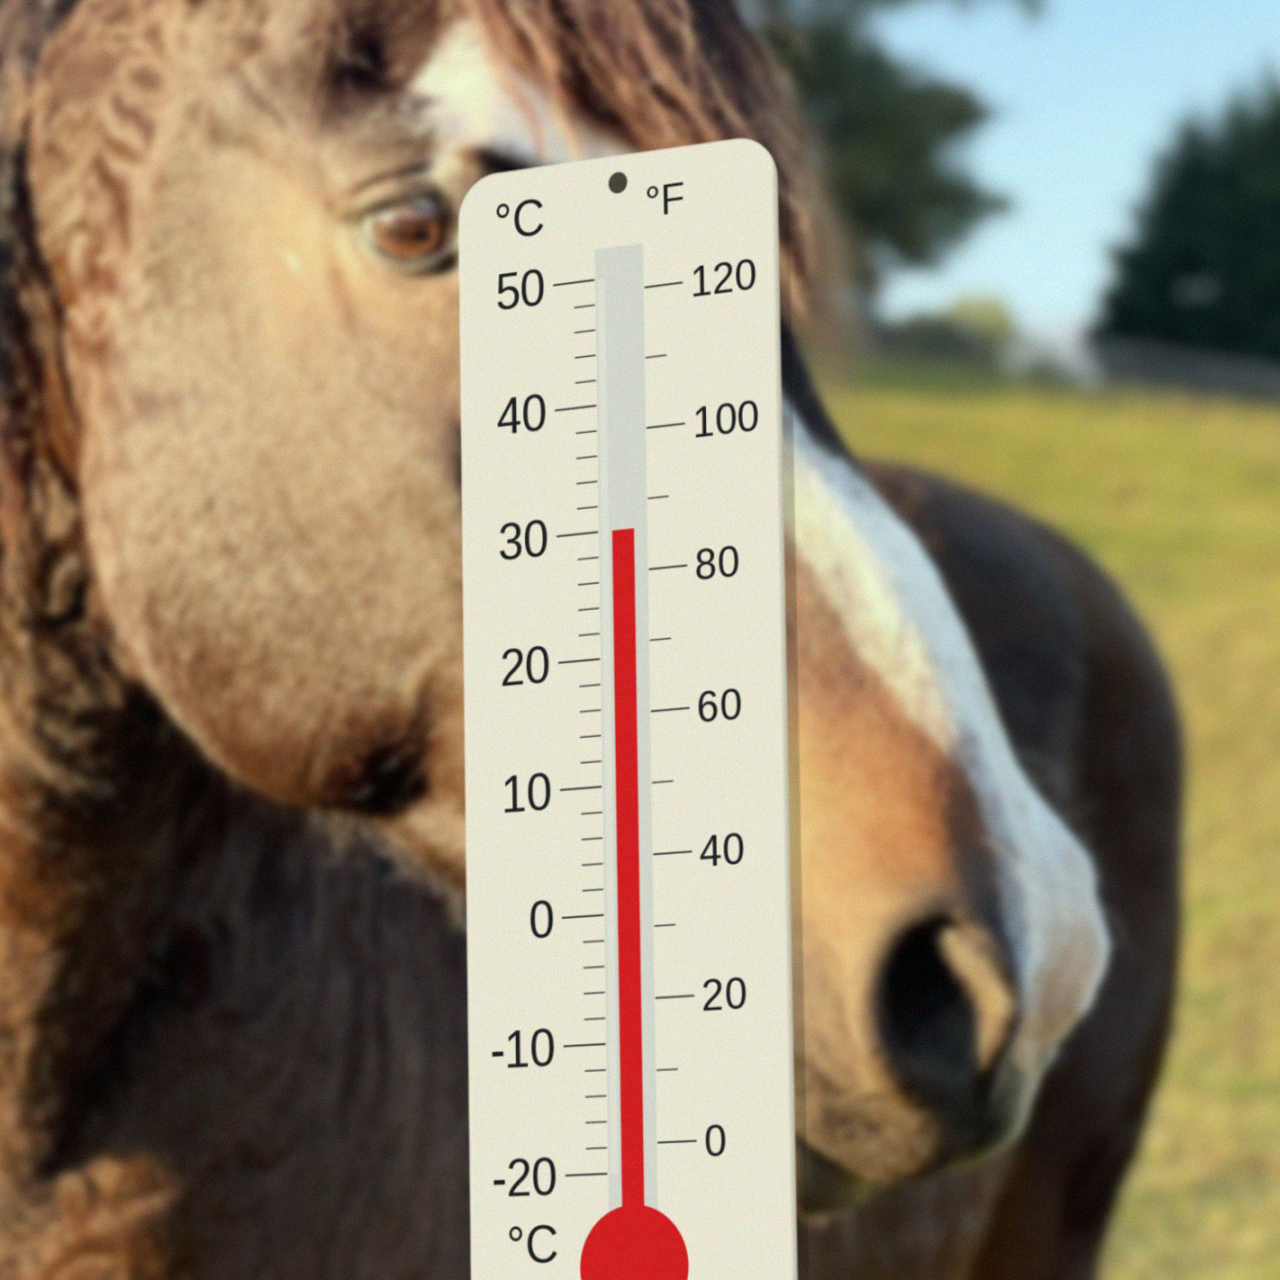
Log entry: **30** °C
